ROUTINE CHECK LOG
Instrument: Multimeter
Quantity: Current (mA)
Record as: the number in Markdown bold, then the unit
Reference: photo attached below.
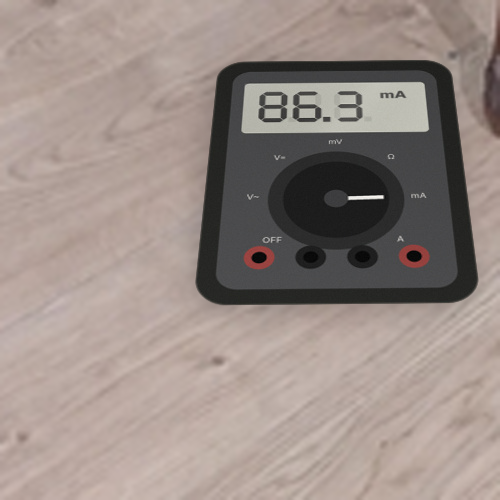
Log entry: **86.3** mA
